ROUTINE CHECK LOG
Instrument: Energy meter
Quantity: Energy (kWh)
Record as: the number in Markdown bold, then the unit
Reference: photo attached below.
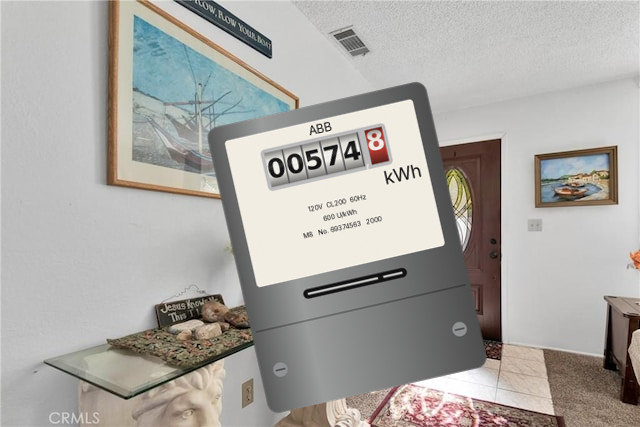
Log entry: **574.8** kWh
